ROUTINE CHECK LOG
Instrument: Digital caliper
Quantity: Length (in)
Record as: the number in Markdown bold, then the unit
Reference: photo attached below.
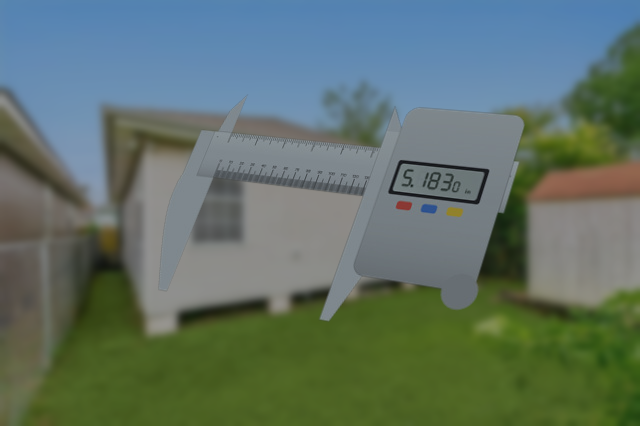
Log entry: **5.1830** in
